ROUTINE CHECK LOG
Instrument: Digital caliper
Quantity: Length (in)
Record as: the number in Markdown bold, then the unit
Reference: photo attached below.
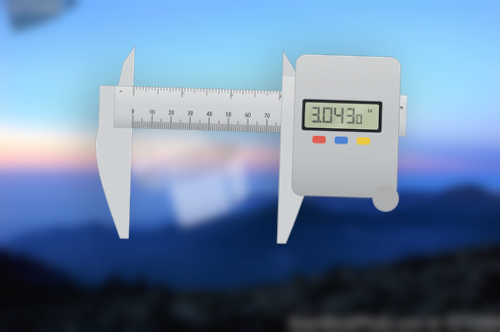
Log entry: **3.0430** in
